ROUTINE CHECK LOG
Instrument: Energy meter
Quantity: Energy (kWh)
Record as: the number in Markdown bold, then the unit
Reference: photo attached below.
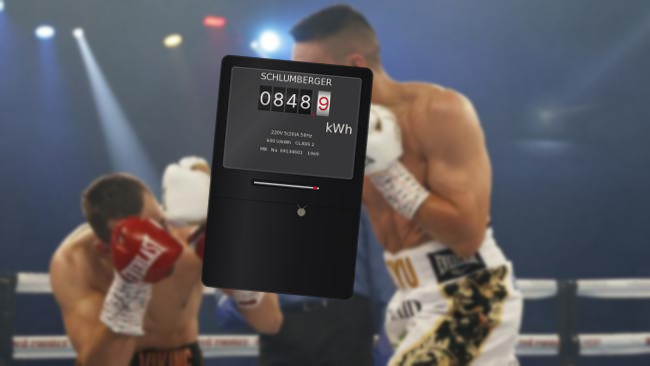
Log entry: **848.9** kWh
